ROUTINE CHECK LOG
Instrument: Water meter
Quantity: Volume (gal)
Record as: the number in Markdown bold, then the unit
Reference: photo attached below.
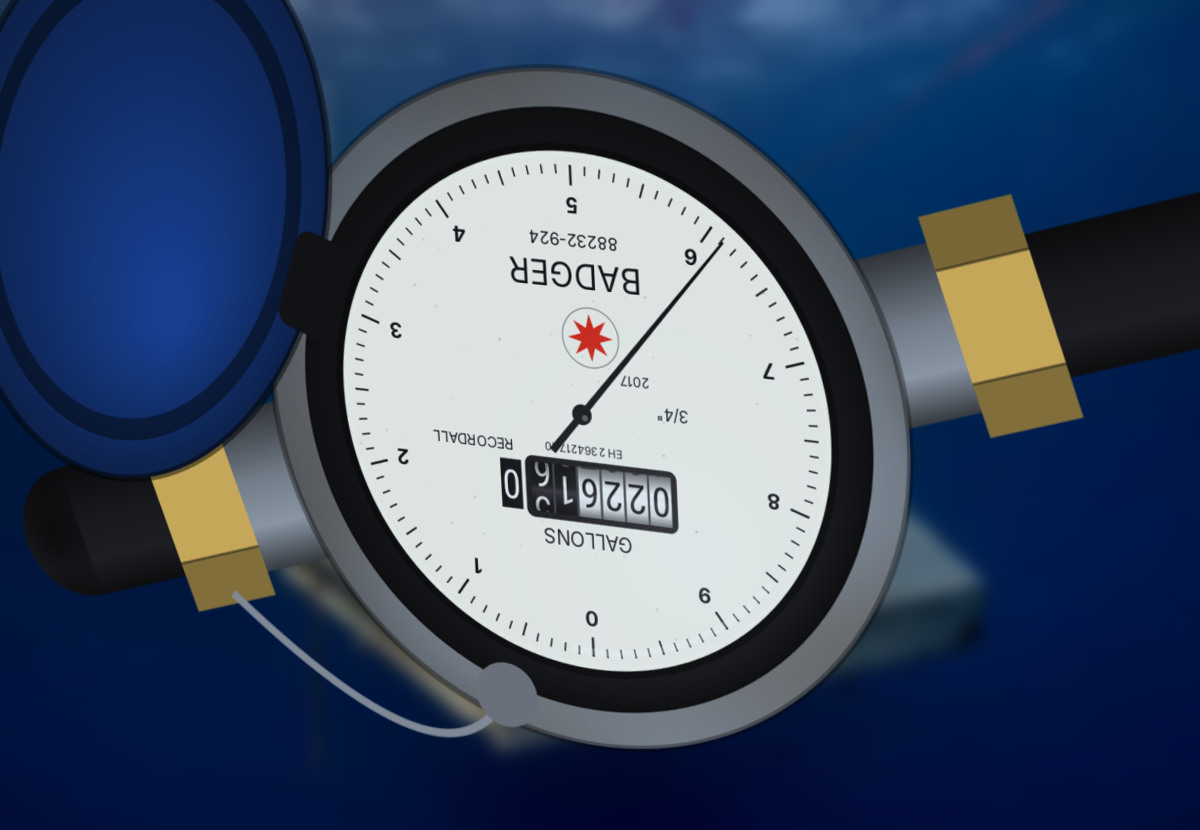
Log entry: **226156.1** gal
